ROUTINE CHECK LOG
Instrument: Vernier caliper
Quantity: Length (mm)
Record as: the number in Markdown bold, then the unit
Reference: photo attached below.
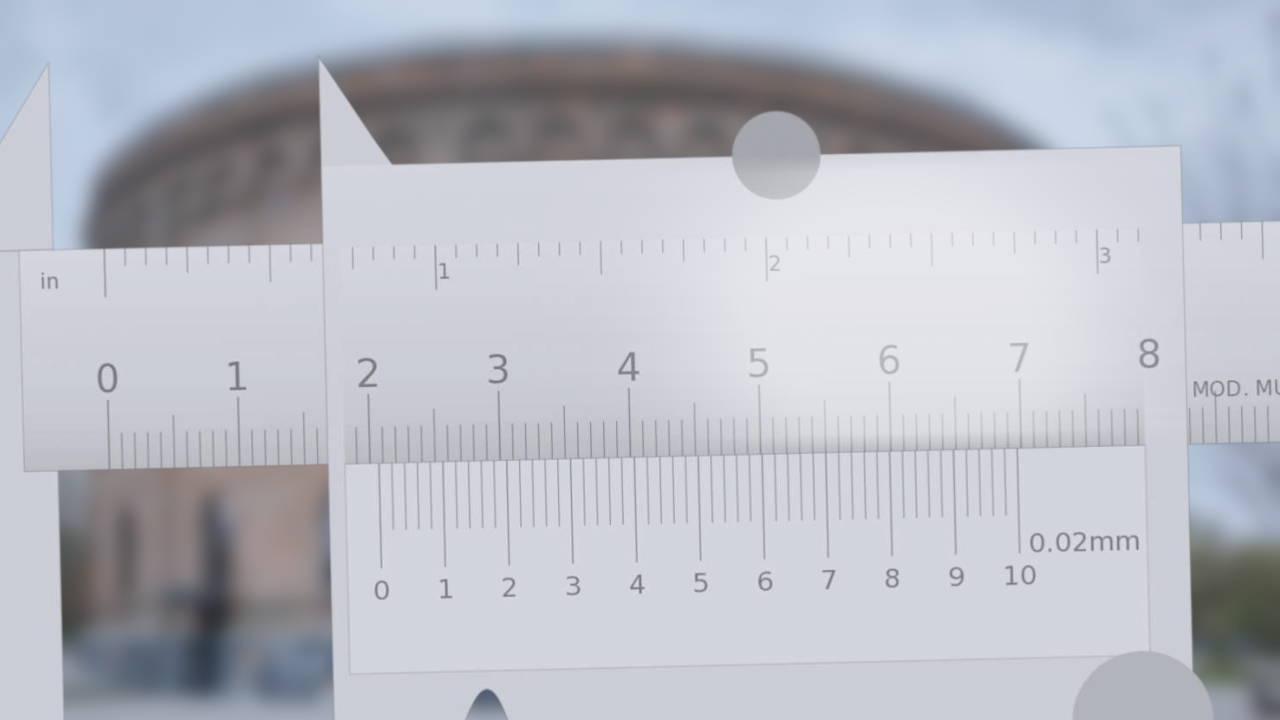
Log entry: **20.7** mm
